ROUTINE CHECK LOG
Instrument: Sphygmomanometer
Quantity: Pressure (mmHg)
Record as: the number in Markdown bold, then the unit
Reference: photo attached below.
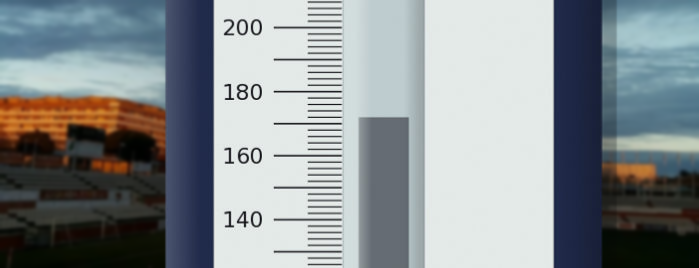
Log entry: **172** mmHg
